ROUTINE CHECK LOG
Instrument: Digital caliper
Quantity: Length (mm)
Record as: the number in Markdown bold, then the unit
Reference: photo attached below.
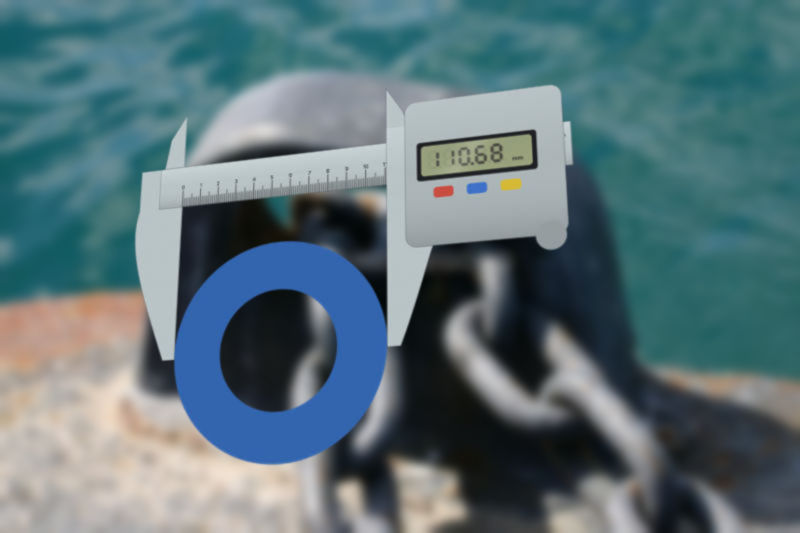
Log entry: **110.68** mm
